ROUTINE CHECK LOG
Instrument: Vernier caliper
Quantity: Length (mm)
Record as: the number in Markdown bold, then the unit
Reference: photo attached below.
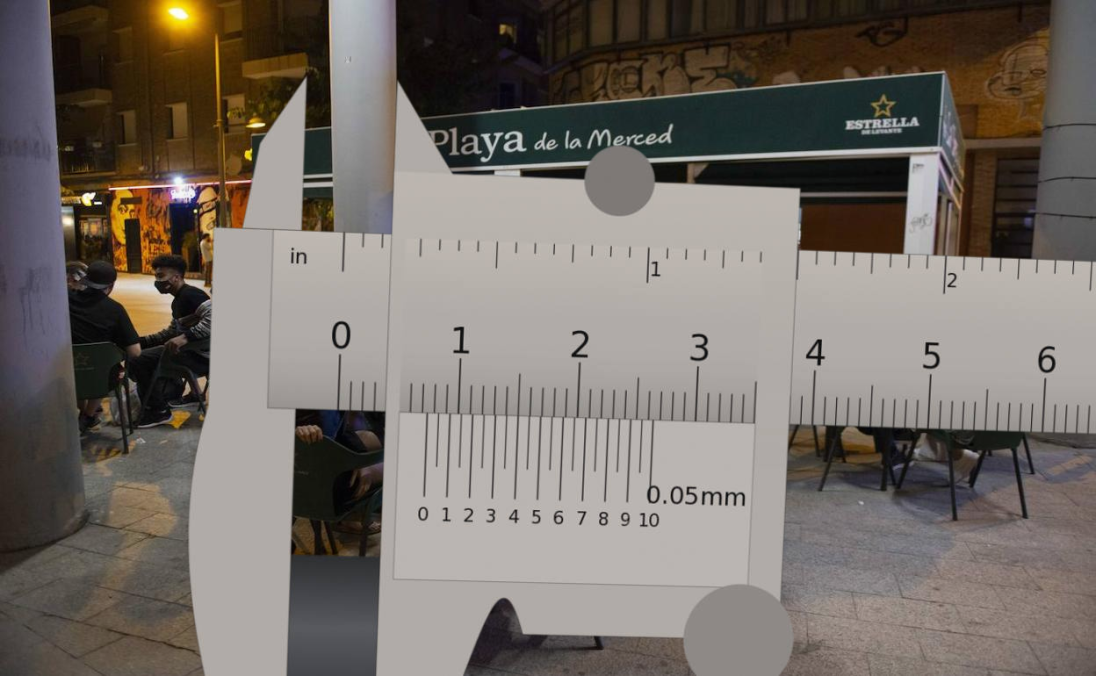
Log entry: **7.4** mm
